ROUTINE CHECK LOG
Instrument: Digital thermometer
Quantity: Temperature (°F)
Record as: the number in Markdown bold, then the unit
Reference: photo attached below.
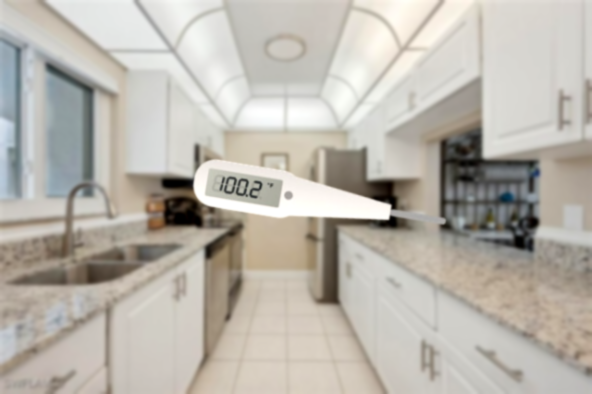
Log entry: **100.2** °F
